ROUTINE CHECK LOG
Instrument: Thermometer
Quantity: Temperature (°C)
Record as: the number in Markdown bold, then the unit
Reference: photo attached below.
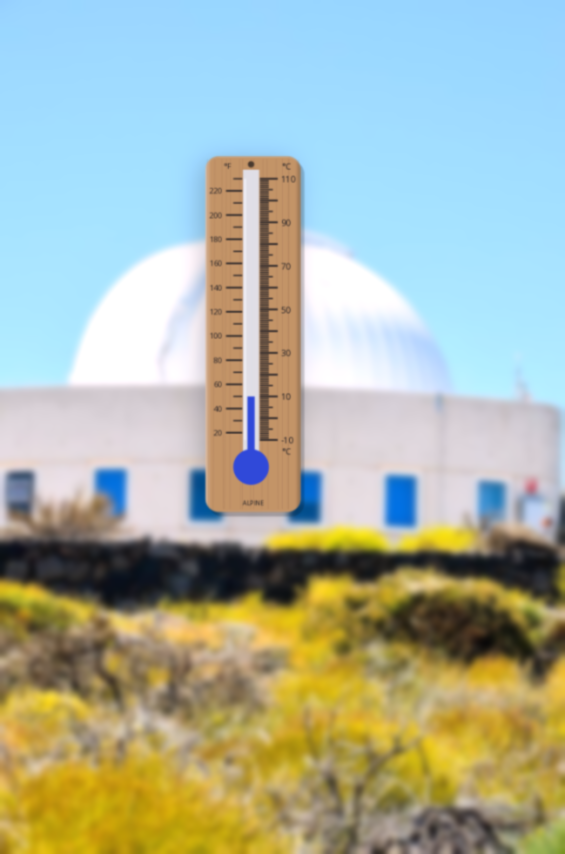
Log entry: **10** °C
